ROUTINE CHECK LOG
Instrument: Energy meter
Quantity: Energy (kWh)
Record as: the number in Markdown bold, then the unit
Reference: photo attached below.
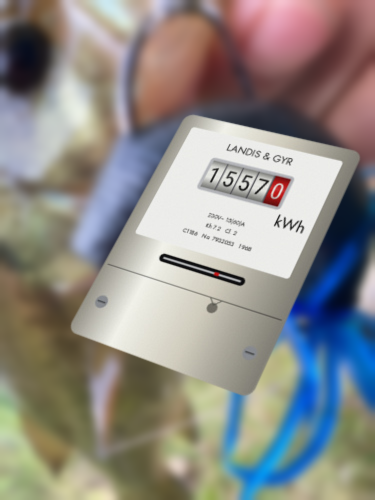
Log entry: **1557.0** kWh
